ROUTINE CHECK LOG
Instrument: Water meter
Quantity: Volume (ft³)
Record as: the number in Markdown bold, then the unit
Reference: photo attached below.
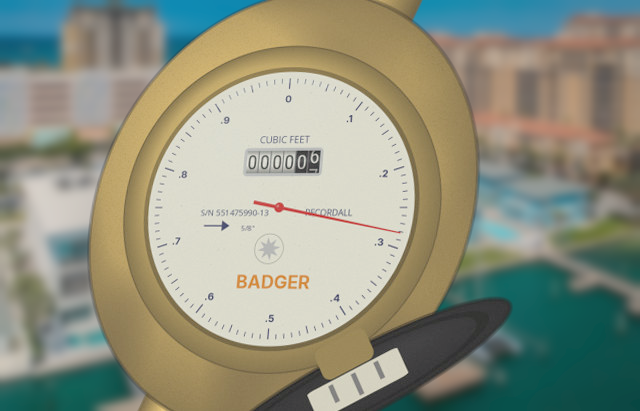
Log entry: **6.28** ft³
